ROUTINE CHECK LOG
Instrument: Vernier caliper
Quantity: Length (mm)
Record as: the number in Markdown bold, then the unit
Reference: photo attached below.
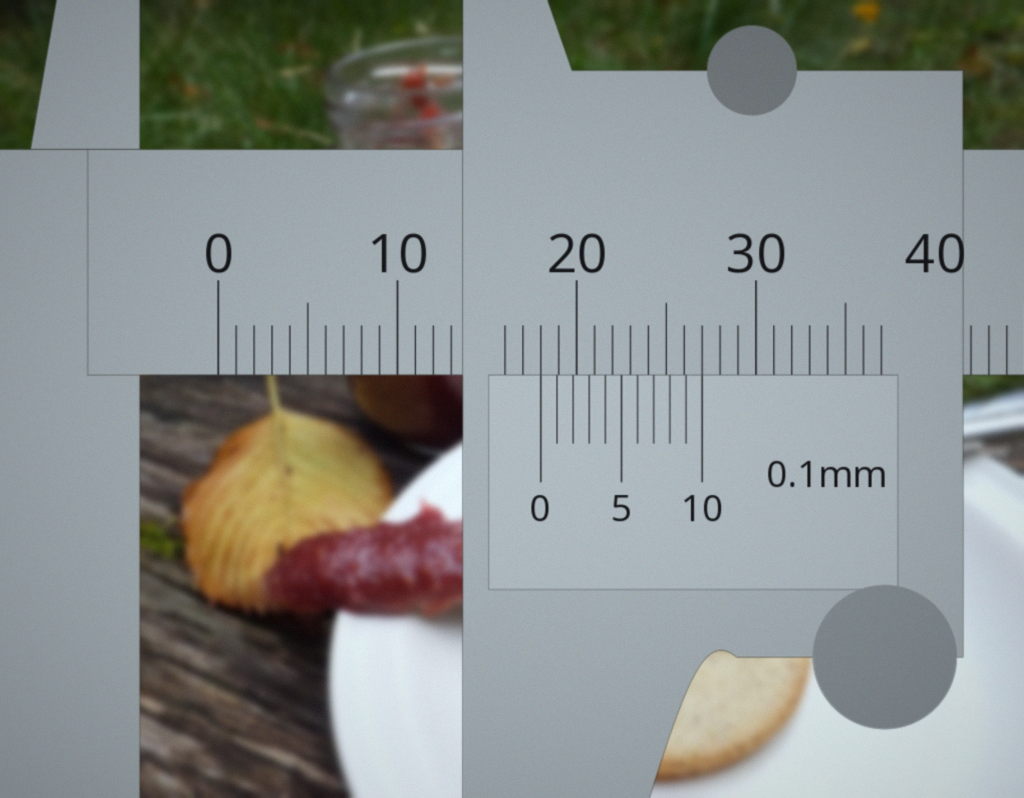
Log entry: **18.0** mm
